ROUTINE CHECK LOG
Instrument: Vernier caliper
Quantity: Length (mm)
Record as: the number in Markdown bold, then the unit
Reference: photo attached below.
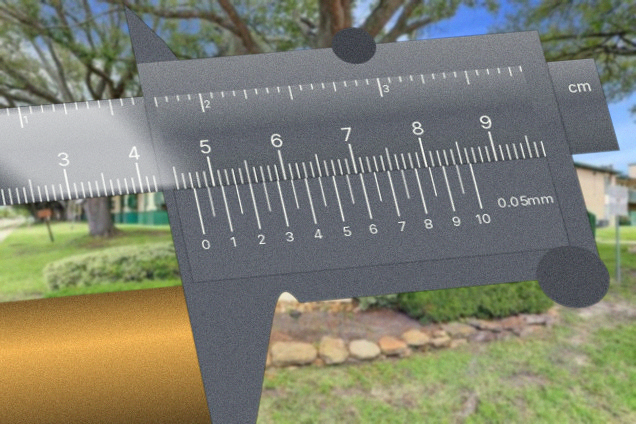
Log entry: **47.2** mm
